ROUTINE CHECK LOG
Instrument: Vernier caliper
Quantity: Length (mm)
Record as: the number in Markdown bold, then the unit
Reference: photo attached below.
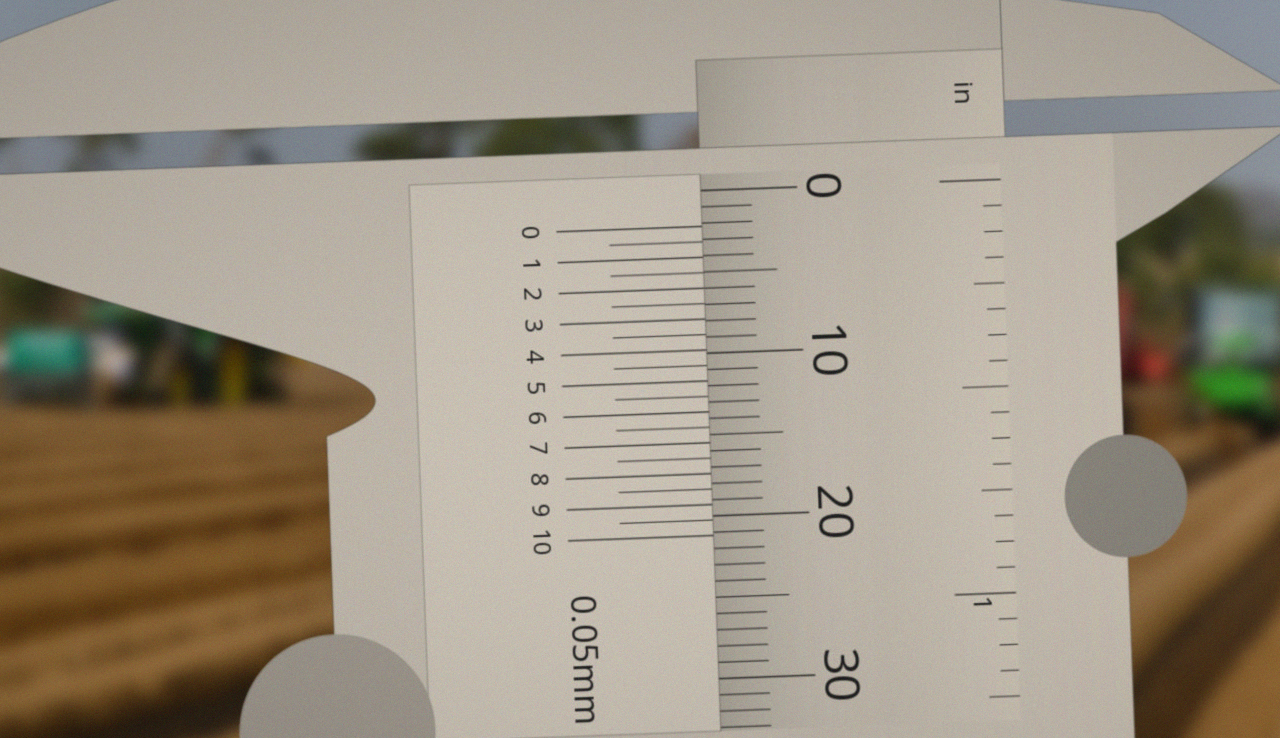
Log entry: **2.2** mm
